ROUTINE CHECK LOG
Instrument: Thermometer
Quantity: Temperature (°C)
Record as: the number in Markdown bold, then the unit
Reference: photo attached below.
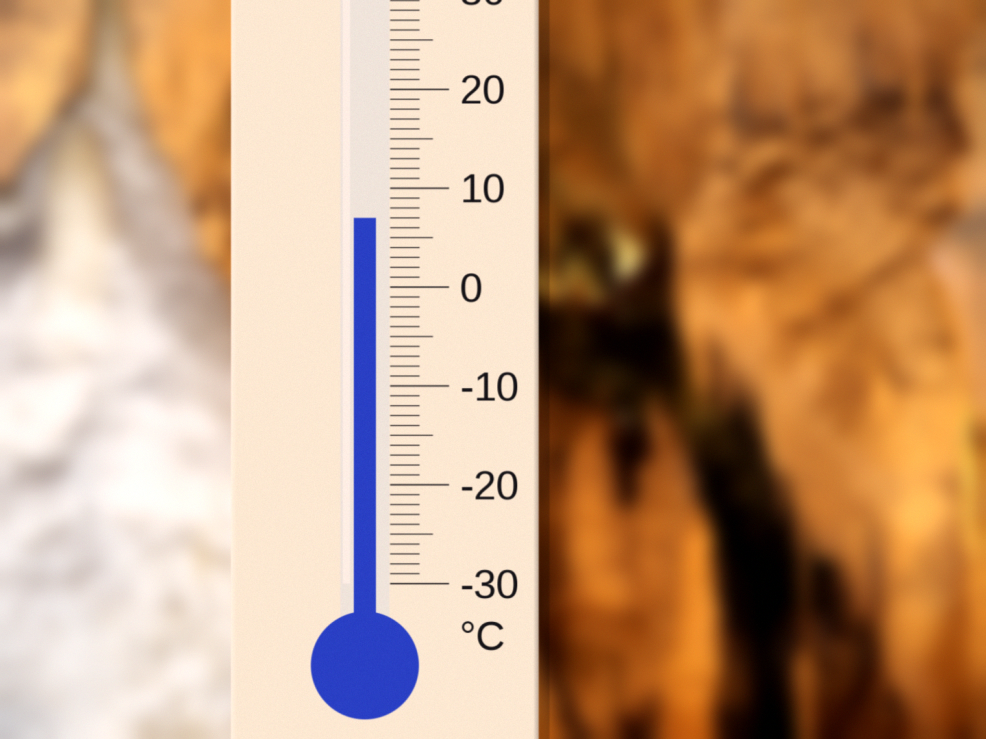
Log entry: **7** °C
